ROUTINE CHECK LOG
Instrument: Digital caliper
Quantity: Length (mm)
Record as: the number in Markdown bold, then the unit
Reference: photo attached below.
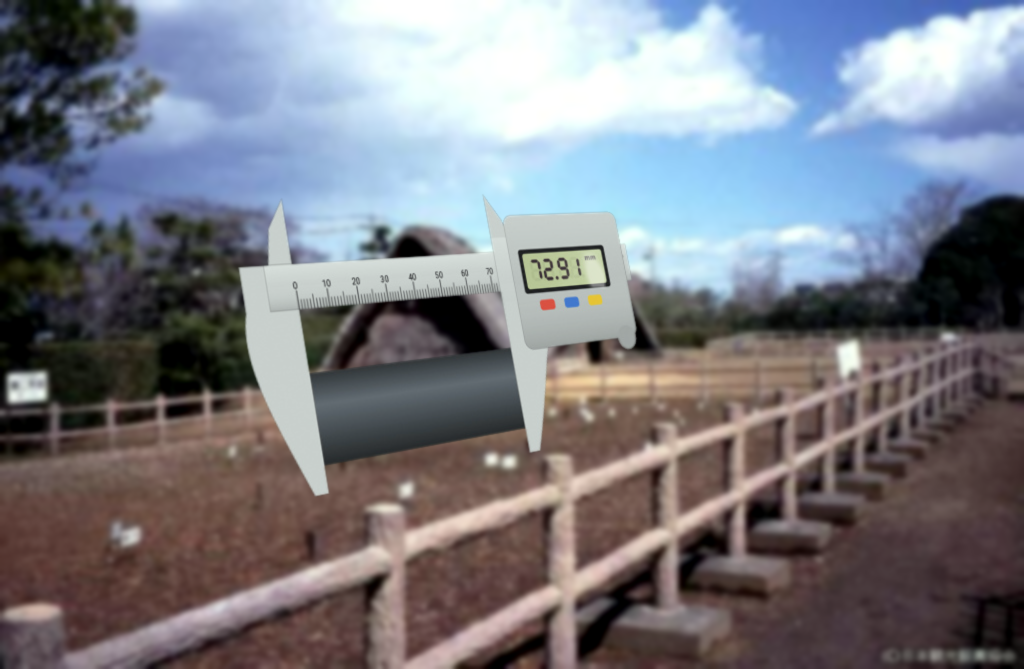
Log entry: **72.91** mm
